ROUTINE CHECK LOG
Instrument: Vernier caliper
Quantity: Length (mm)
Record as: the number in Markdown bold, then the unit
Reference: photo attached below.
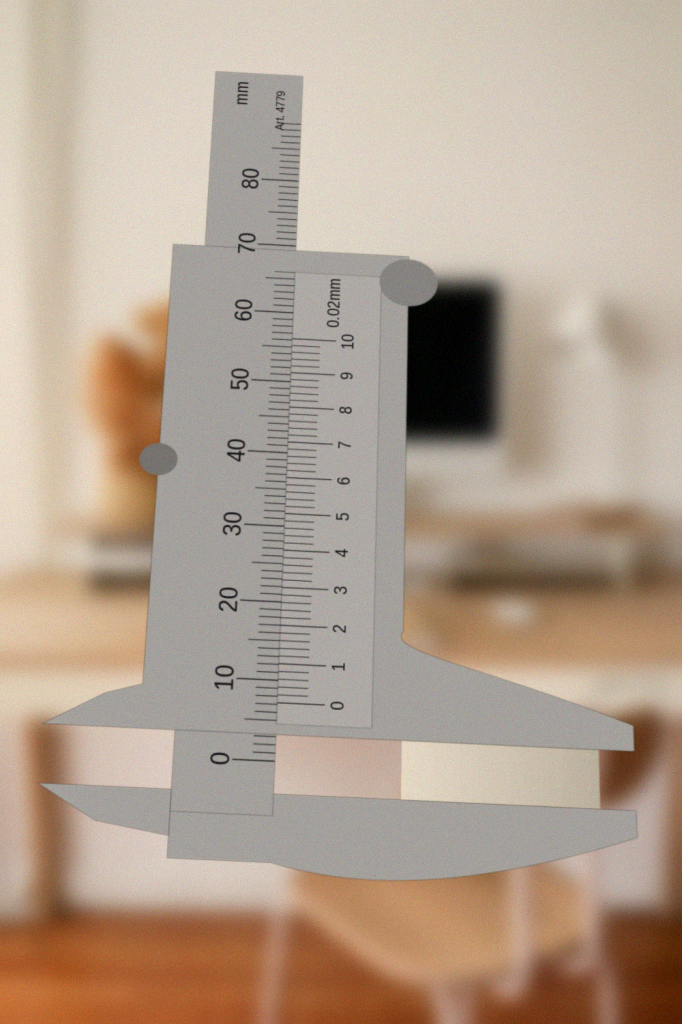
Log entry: **7.2** mm
